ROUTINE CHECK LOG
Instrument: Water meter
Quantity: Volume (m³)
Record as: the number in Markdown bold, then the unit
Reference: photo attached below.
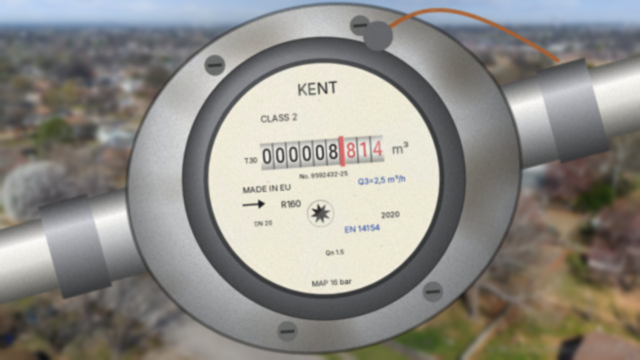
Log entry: **8.814** m³
